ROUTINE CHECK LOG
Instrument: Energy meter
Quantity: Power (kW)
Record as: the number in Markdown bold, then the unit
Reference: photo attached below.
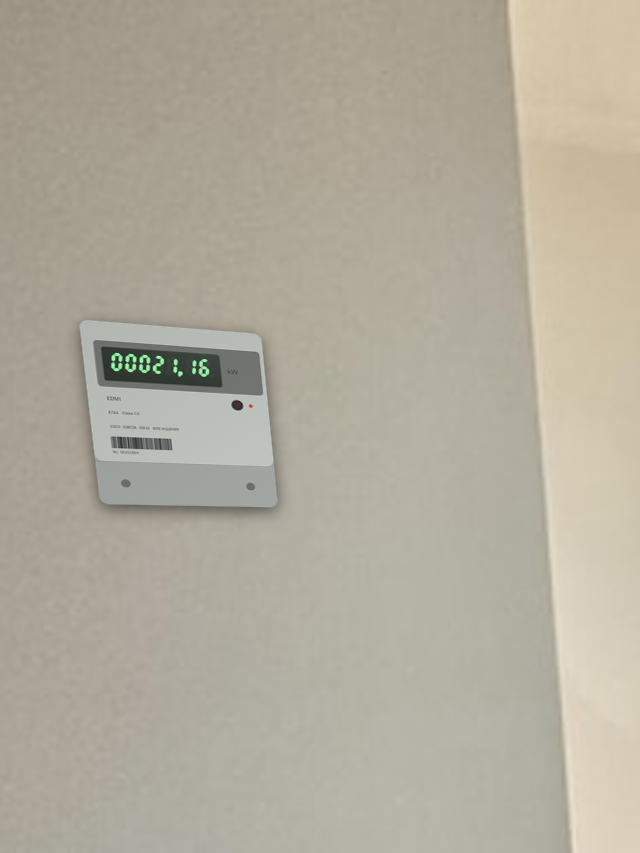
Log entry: **21.16** kW
